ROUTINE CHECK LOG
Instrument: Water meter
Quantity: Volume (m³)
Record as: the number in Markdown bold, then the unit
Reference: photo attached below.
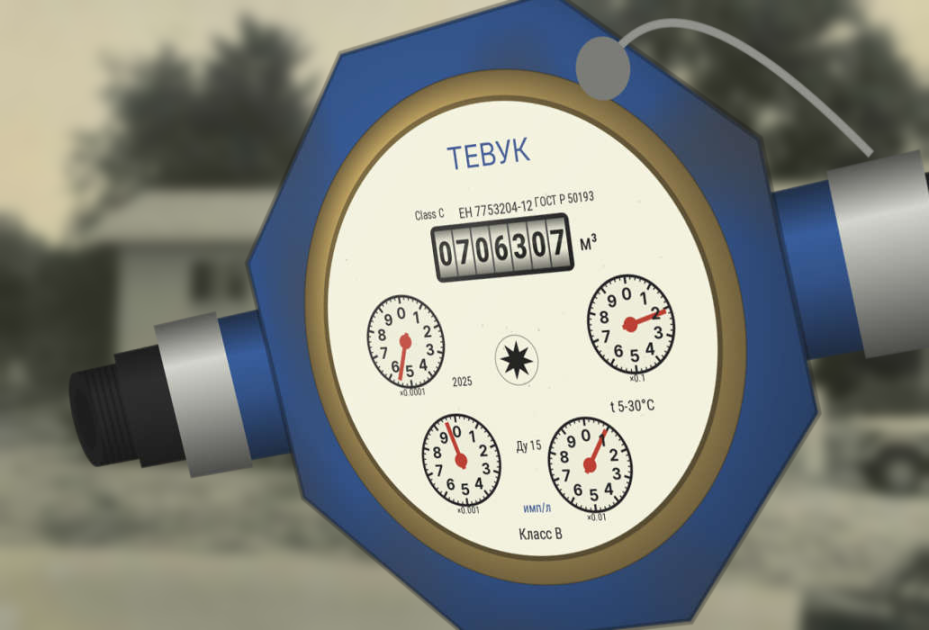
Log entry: **706307.2095** m³
